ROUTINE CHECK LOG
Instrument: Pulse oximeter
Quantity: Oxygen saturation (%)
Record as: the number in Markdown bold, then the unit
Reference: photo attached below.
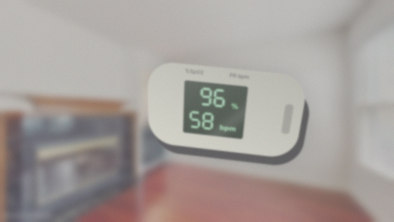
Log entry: **96** %
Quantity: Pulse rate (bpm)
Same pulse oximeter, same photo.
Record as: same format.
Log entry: **58** bpm
